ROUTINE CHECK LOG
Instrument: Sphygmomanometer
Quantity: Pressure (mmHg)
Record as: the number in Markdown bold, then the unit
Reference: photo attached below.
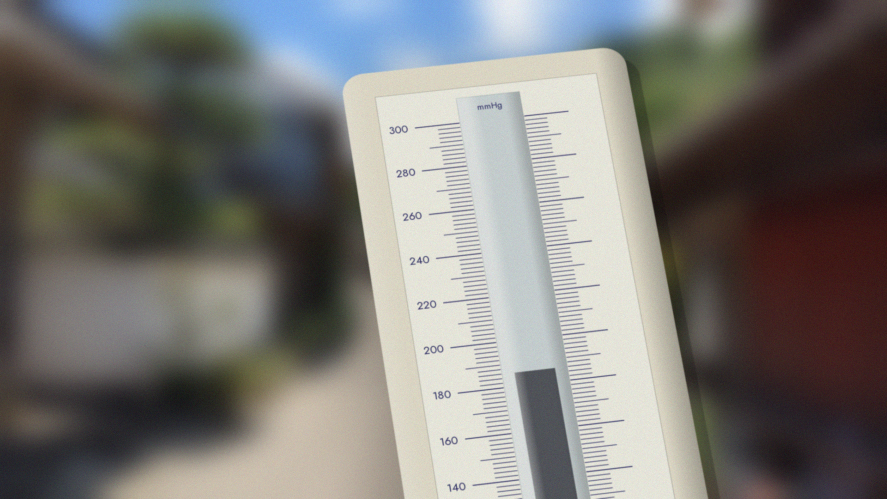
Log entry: **186** mmHg
